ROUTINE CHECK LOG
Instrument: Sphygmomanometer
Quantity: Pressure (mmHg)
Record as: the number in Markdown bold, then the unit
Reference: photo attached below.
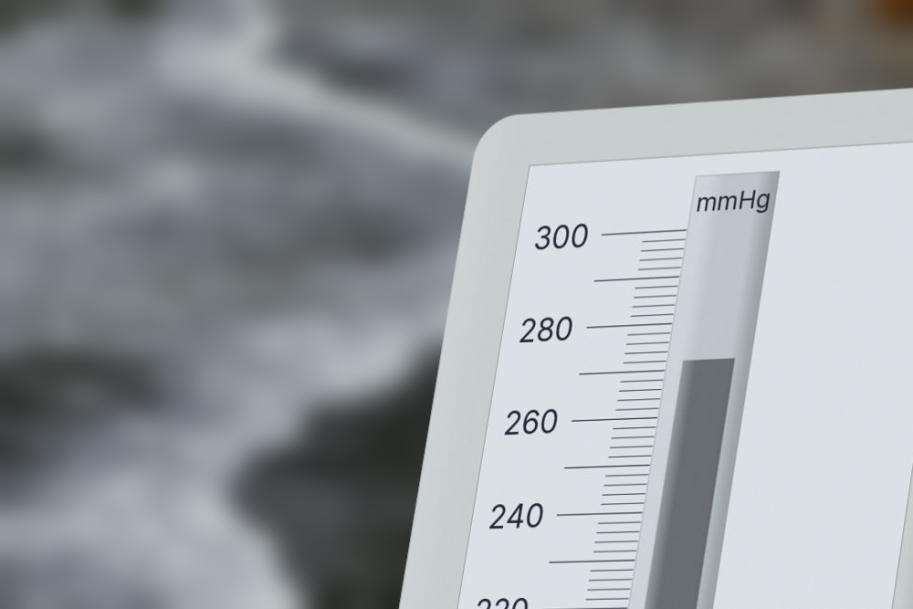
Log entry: **272** mmHg
